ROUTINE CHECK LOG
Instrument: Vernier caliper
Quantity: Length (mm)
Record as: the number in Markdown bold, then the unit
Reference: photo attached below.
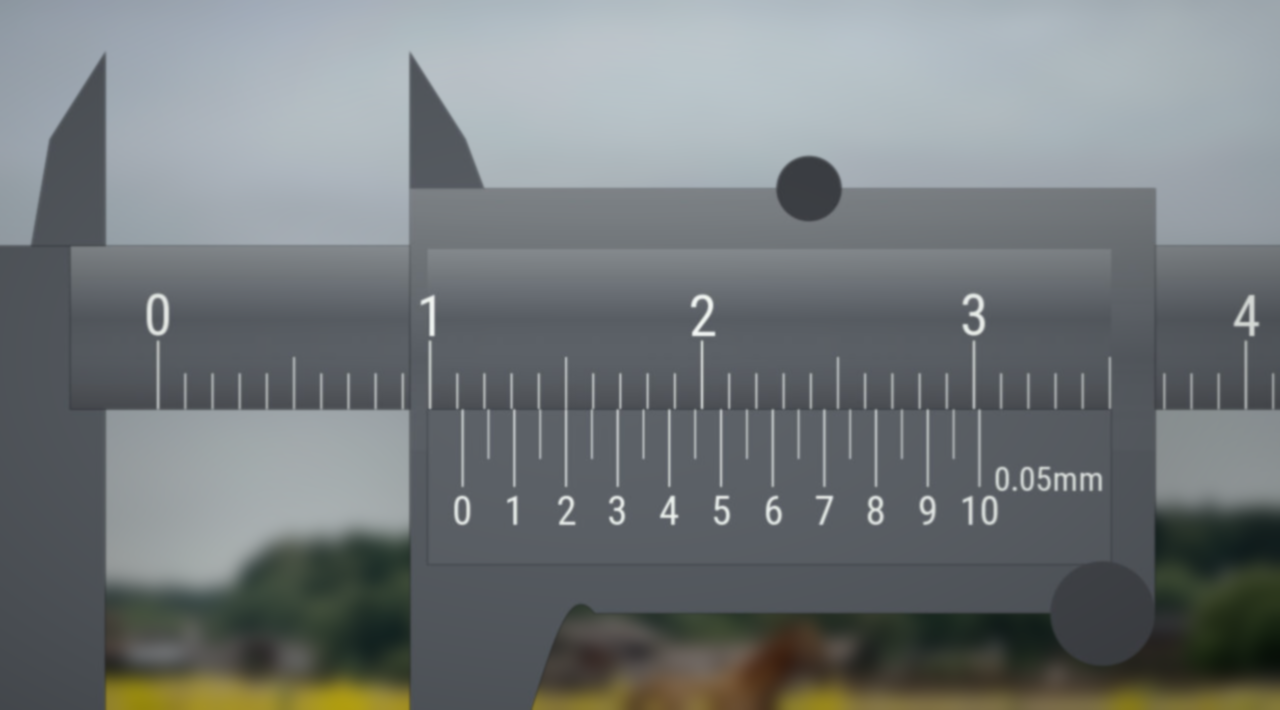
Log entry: **11.2** mm
